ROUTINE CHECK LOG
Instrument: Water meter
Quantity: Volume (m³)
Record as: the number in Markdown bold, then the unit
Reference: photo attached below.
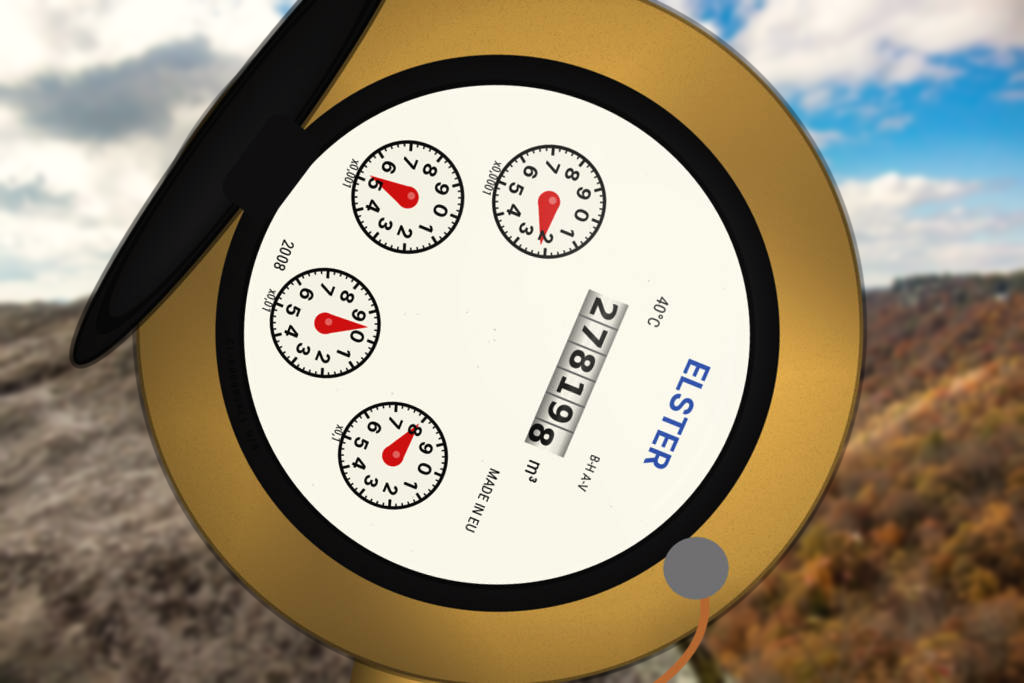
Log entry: **278197.7952** m³
